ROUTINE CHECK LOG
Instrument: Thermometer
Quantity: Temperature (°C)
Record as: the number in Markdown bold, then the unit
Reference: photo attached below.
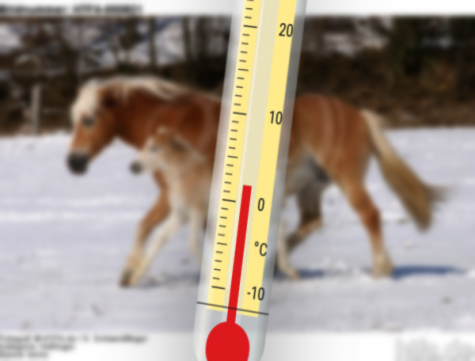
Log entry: **2** °C
